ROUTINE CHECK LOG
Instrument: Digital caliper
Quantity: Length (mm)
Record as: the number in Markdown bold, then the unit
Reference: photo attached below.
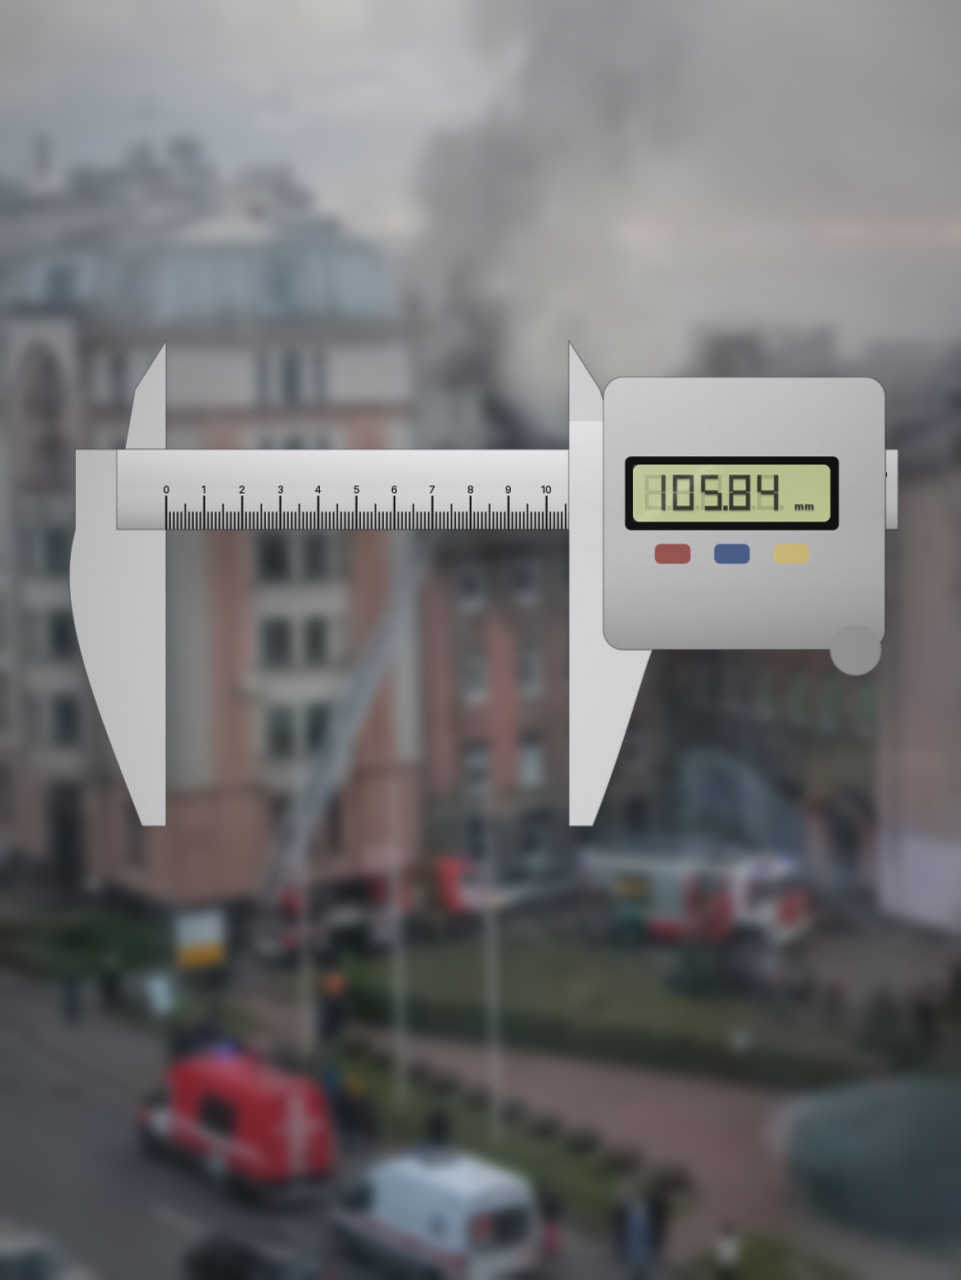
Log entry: **105.84** mm
